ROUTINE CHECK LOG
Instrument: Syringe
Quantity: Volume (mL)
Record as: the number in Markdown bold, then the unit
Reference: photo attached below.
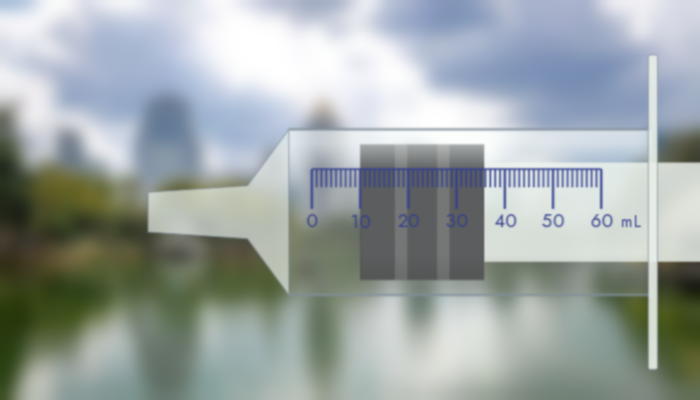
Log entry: **10** mL
